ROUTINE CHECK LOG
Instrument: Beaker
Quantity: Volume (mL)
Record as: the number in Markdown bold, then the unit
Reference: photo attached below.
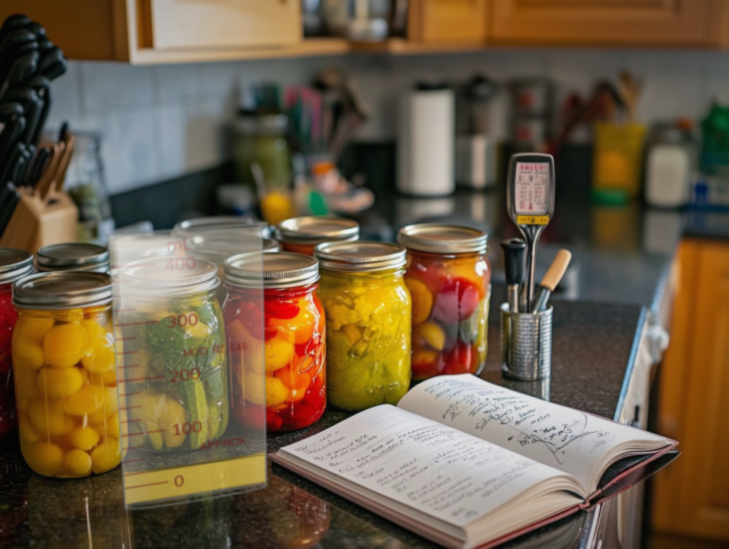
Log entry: **25** mL
